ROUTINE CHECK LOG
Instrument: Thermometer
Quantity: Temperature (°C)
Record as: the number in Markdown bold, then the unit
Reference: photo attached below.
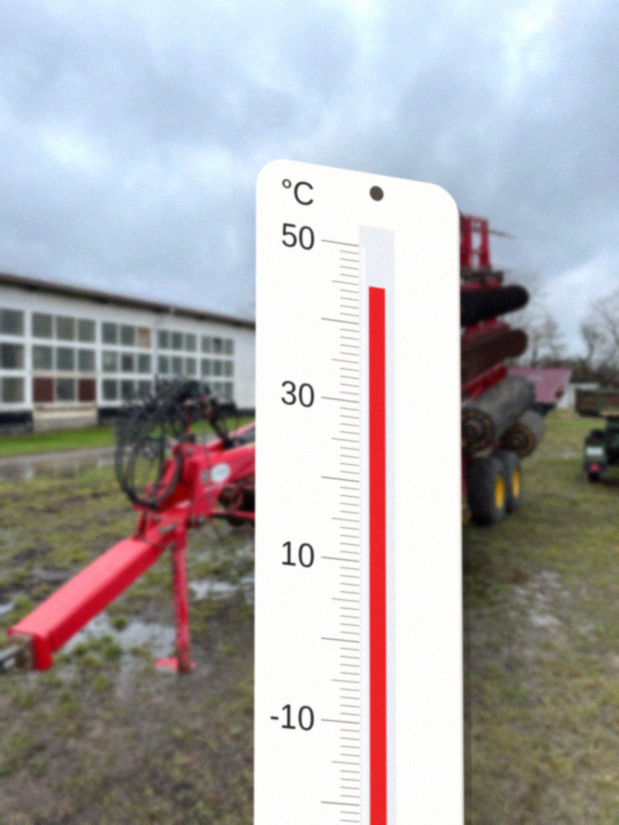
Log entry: **45** °C
